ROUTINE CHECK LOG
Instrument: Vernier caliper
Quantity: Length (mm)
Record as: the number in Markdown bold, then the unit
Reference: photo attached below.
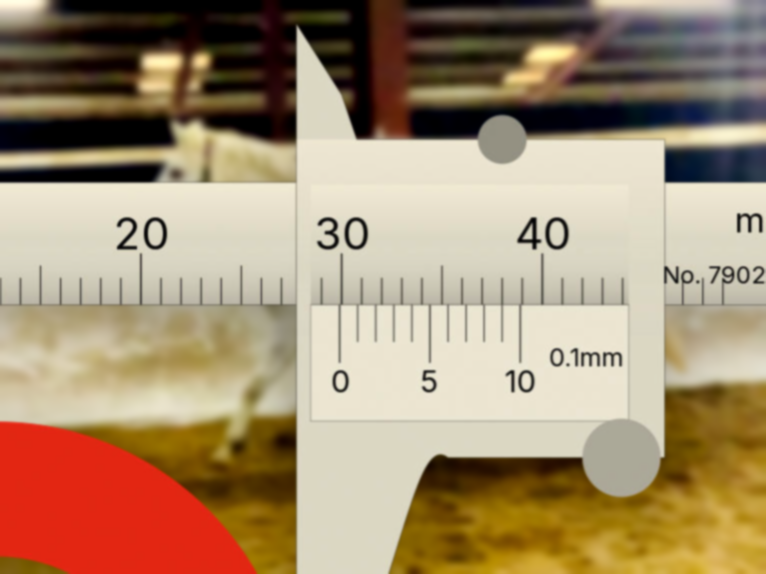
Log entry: **29.9** mm
